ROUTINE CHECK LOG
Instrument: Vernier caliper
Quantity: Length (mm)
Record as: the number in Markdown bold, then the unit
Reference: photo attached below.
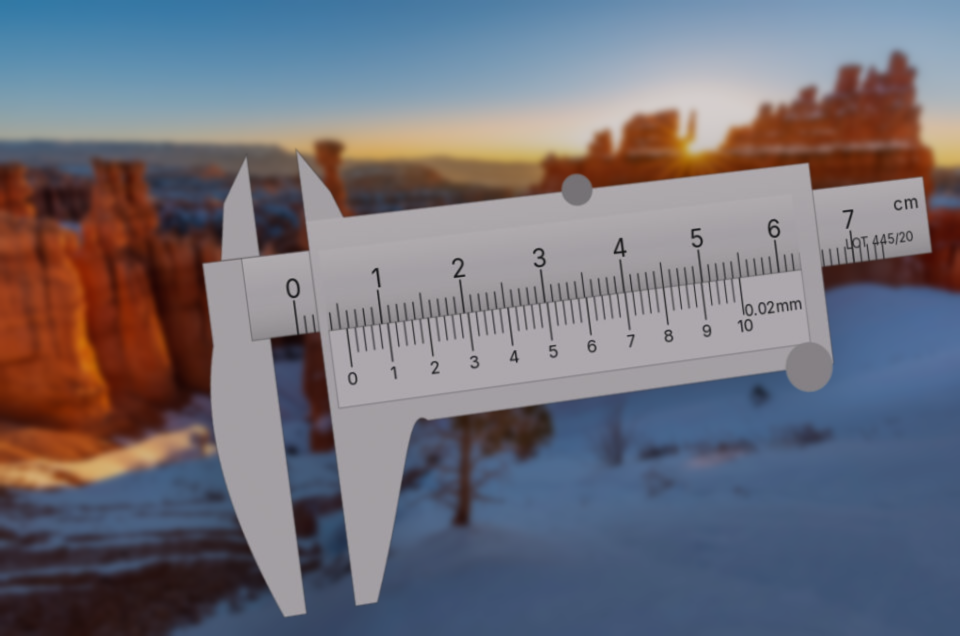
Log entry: **5.8** mm
